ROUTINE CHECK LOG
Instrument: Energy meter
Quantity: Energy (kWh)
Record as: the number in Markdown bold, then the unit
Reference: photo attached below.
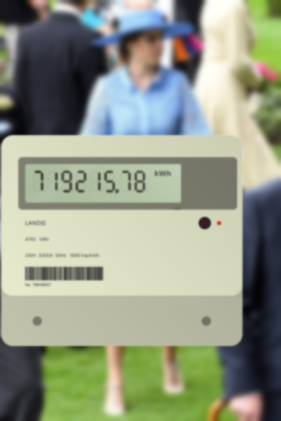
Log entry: **719215.78** kWh
